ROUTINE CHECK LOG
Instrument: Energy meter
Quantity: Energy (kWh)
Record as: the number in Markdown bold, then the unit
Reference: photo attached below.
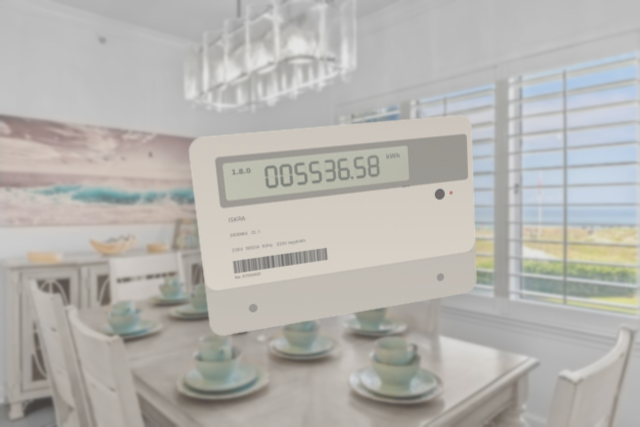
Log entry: **5536.58** kWh
